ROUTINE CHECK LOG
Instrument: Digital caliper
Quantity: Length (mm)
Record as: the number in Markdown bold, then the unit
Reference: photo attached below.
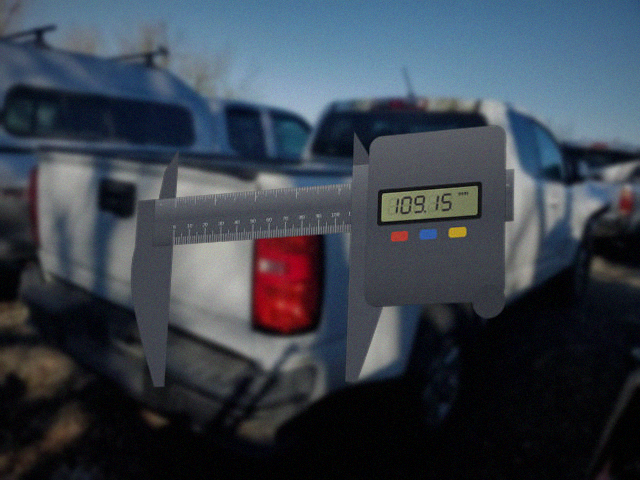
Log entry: **109.15** mm
